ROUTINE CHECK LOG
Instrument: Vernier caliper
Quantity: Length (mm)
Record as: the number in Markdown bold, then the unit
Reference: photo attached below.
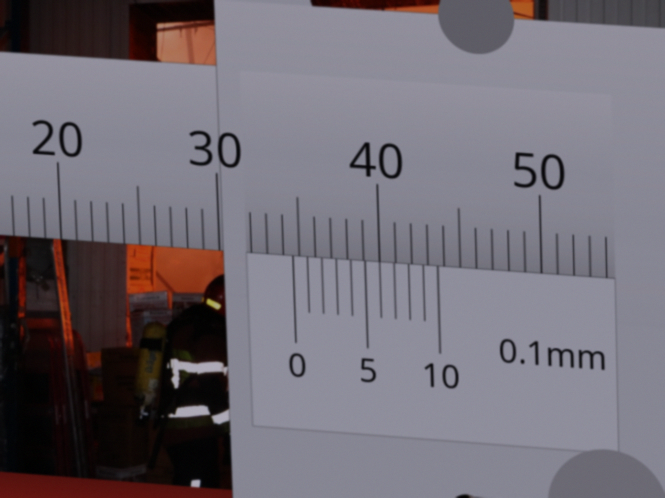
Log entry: **34.6** mm
